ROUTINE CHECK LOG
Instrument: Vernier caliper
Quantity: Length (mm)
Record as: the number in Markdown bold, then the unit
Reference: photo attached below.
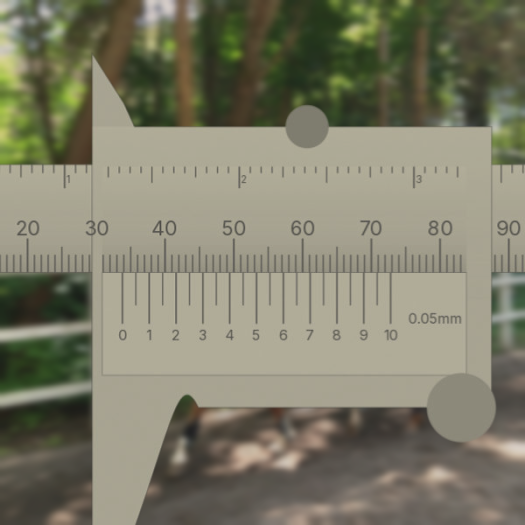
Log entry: **33.8** mm
